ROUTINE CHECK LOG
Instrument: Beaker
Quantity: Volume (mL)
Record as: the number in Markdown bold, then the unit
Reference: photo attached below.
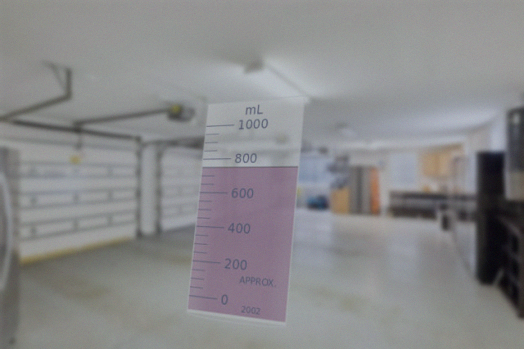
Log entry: **750** mL
